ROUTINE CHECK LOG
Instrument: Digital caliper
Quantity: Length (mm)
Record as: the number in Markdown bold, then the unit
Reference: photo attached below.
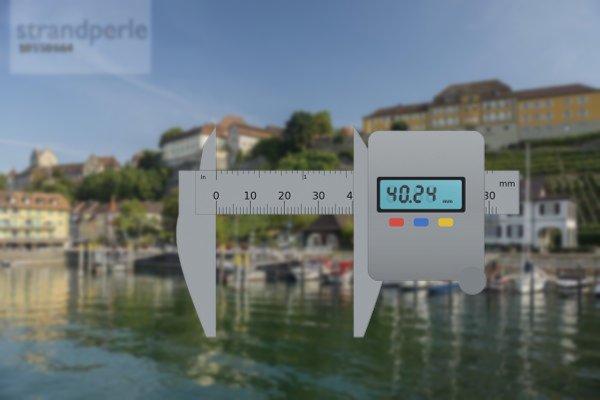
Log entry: **40.24** mm
